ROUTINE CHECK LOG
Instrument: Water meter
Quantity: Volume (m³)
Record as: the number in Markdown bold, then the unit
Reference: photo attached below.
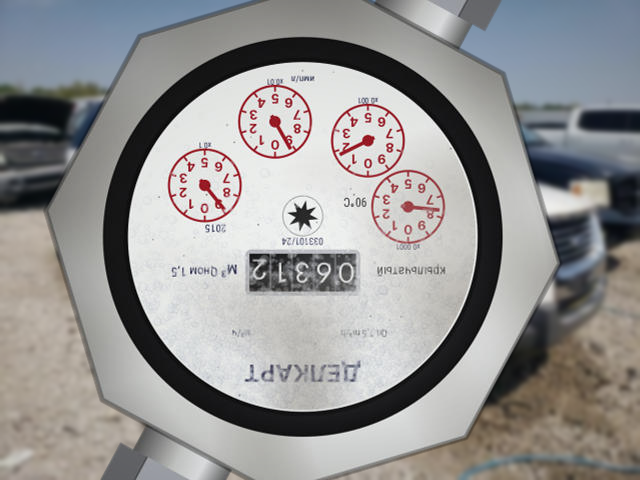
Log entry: **6311.8917** m³
